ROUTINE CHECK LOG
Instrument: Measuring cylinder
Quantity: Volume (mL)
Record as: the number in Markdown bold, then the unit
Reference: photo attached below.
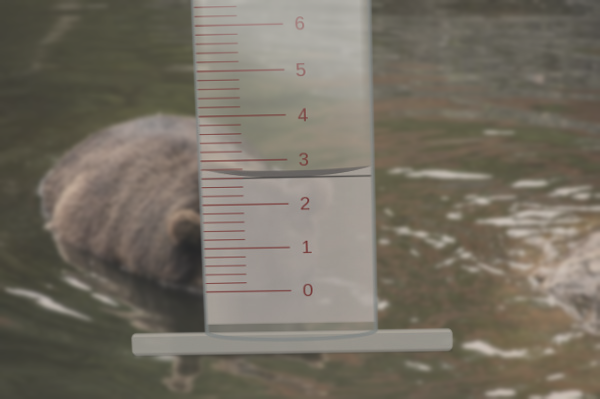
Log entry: **2.6** mL
